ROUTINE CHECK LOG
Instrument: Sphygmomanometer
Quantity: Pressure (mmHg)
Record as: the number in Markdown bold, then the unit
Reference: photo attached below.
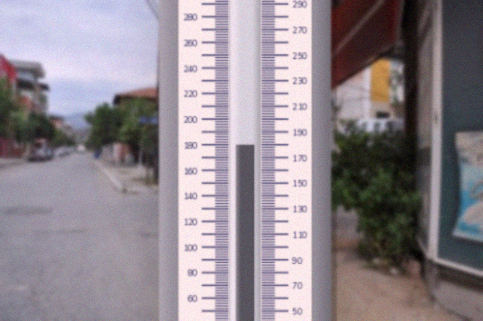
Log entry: **180** mmHg
